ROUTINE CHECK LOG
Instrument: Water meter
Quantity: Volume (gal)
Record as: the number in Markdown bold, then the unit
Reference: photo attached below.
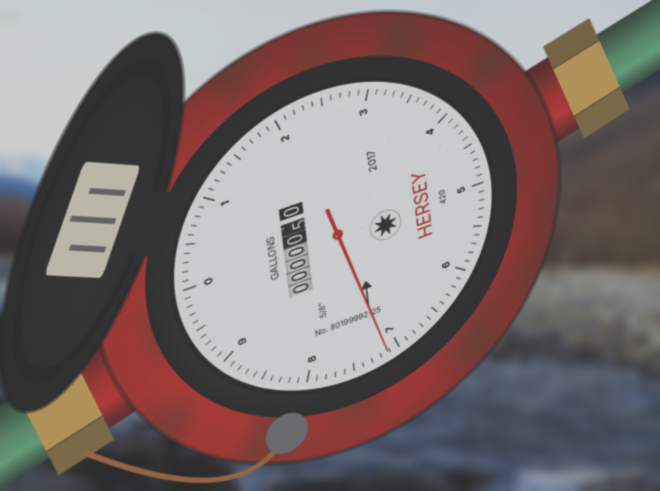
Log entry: **47.1** gal
